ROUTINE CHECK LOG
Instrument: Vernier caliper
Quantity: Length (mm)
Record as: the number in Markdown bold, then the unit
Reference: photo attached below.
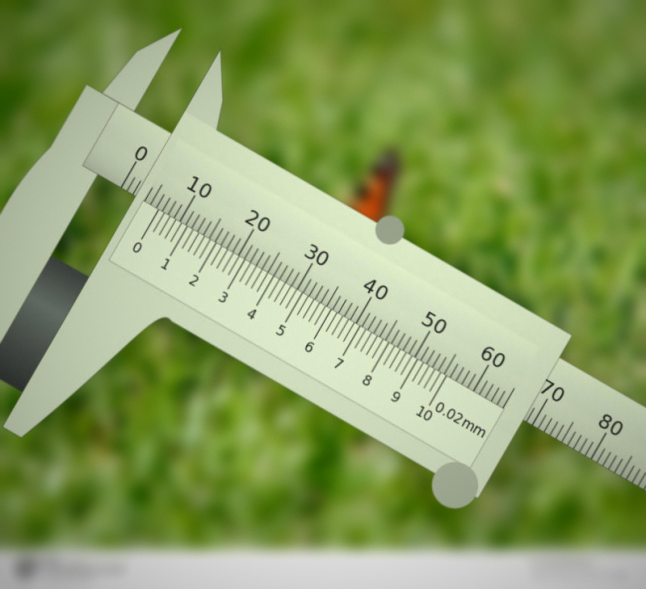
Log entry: **6.4** mm
